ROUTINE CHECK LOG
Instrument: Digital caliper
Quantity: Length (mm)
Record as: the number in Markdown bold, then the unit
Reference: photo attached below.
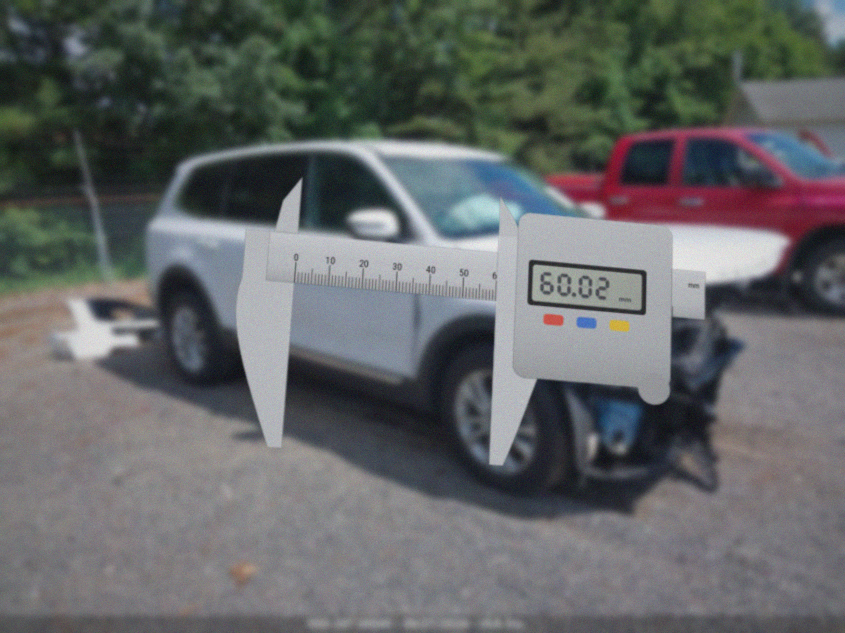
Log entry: **60.02** mm
